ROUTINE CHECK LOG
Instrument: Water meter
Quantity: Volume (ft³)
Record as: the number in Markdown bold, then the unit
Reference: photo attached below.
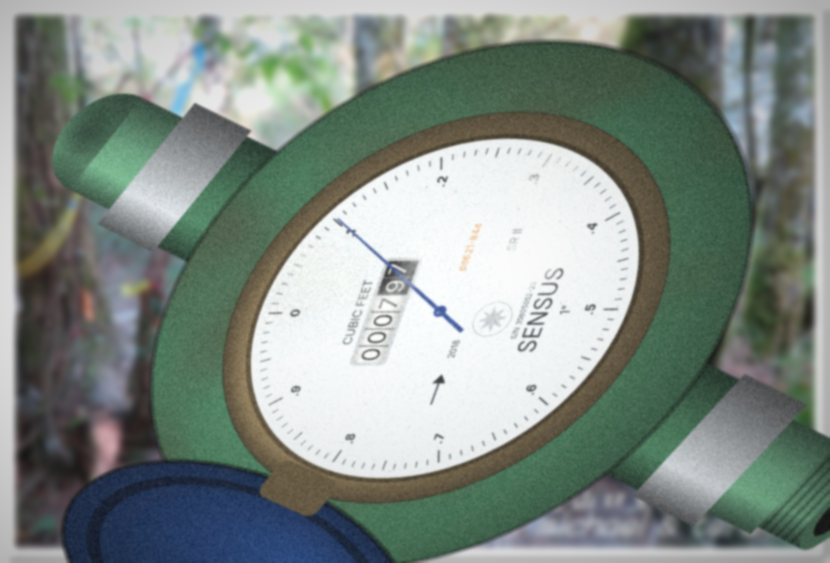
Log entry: **797.10** ft³
